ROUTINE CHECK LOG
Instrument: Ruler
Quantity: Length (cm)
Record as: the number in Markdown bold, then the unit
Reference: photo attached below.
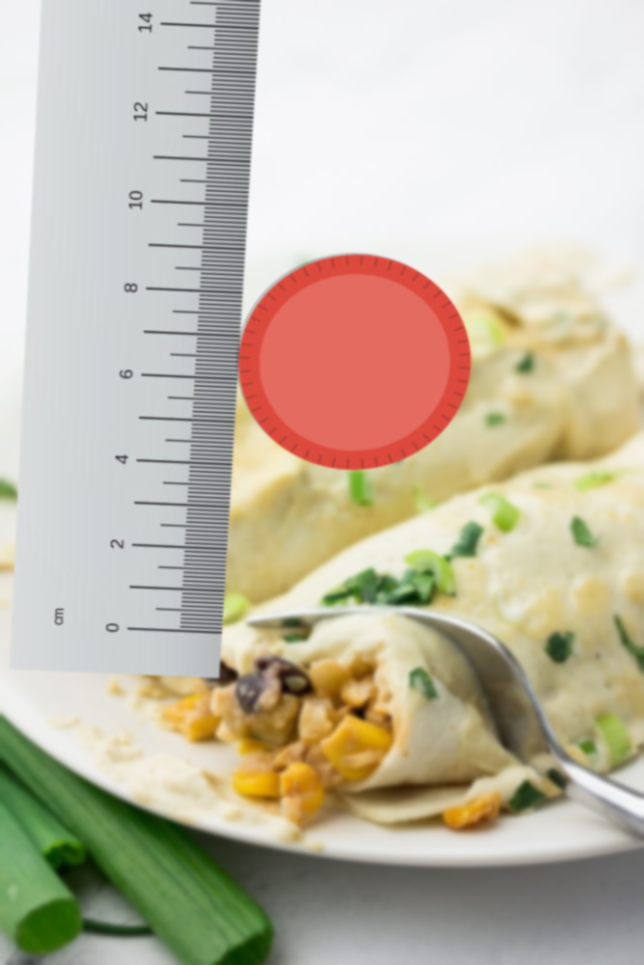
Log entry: **5** cm
